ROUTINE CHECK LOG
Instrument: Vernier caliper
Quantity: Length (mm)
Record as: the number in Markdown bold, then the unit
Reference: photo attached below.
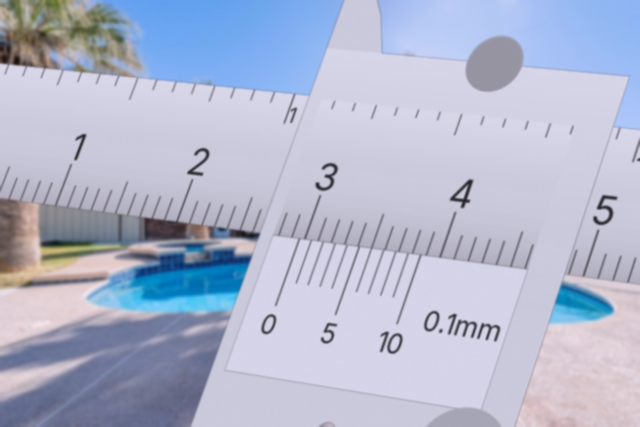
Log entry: **29.6** mm
